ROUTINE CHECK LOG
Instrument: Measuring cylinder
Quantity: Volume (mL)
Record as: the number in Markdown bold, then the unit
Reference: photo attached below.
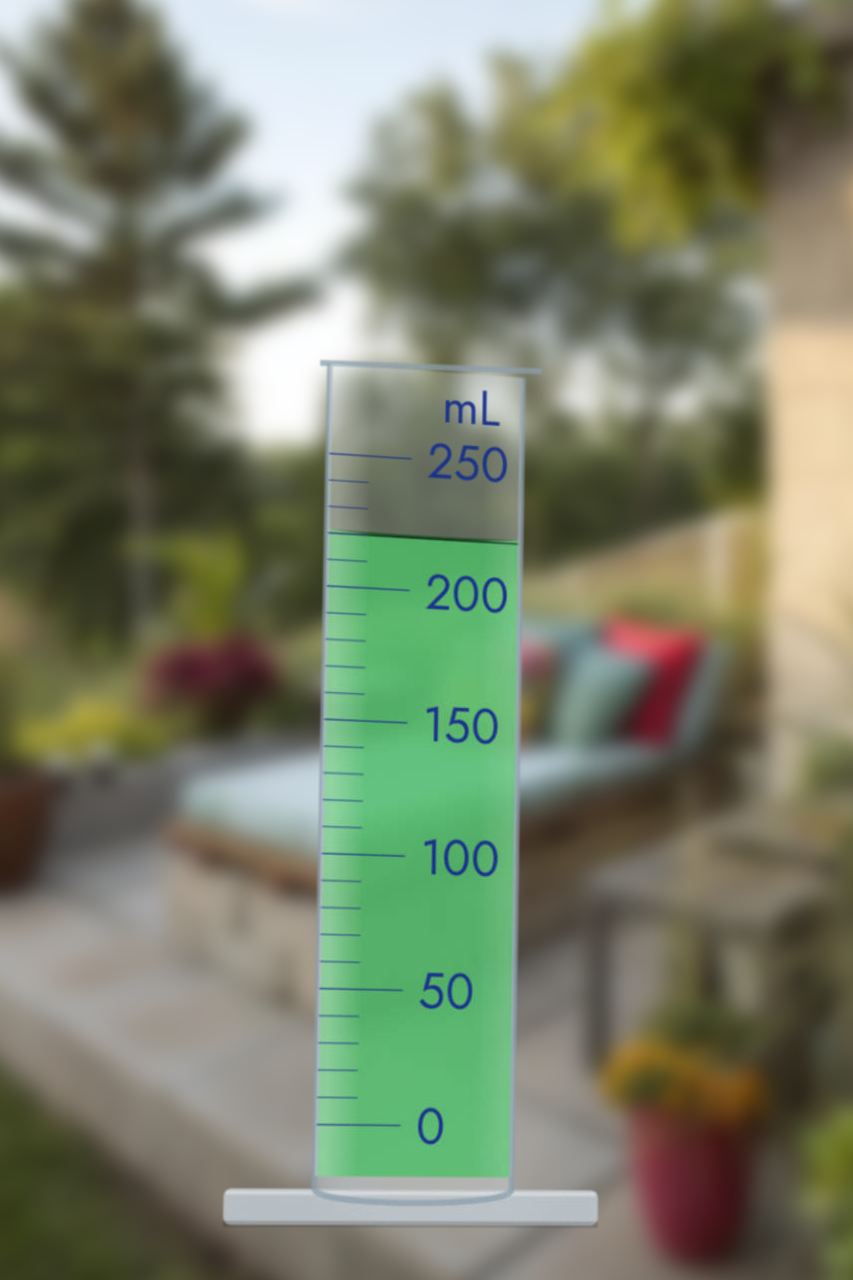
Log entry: **220** mL
